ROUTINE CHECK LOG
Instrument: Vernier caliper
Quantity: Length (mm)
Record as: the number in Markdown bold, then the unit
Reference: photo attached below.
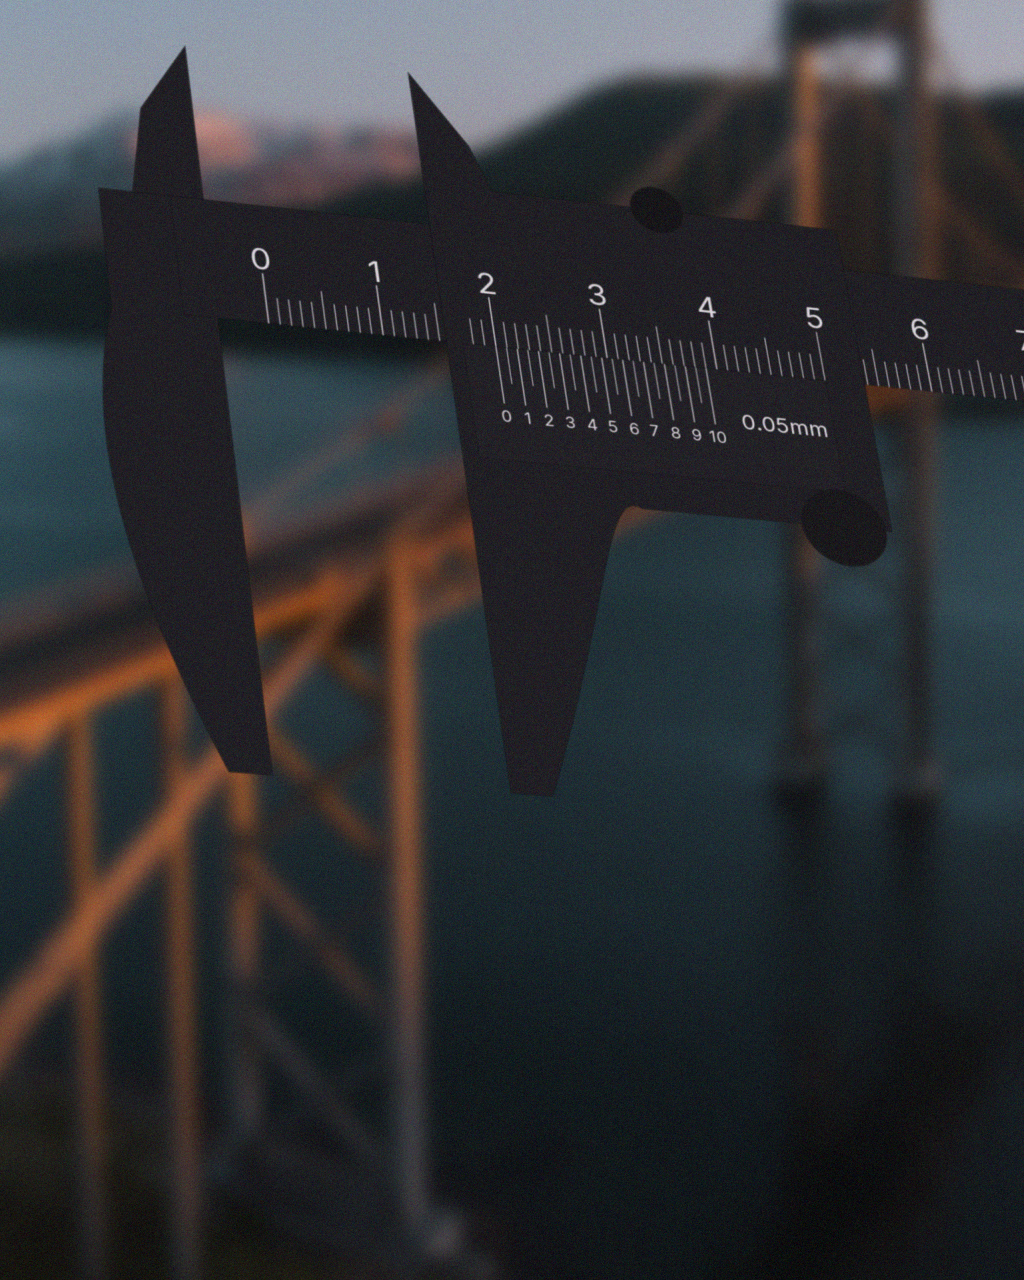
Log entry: **20.0** mm
